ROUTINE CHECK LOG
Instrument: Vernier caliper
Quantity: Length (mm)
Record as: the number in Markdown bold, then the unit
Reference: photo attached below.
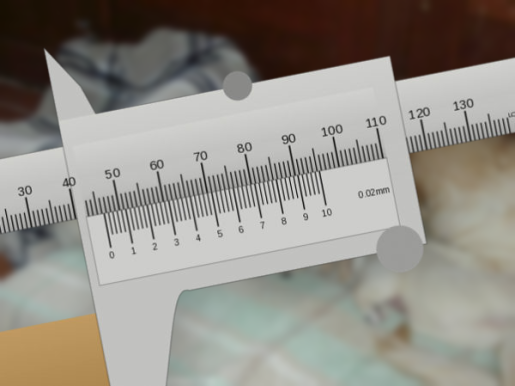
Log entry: **46.5** mm
